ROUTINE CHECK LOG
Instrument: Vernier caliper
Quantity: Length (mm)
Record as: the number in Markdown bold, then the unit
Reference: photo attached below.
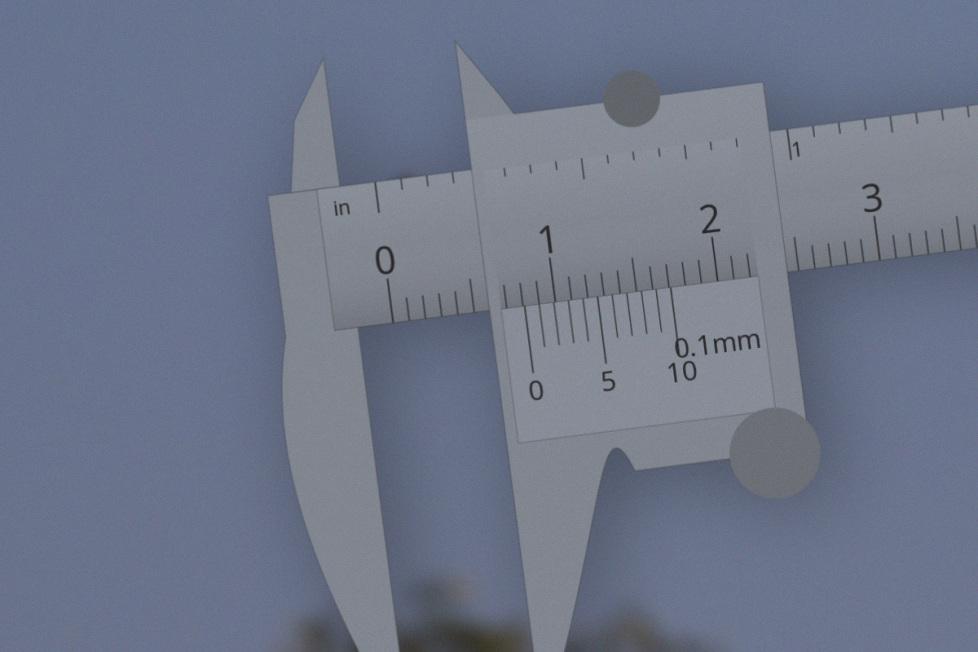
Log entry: **8.1** mm
